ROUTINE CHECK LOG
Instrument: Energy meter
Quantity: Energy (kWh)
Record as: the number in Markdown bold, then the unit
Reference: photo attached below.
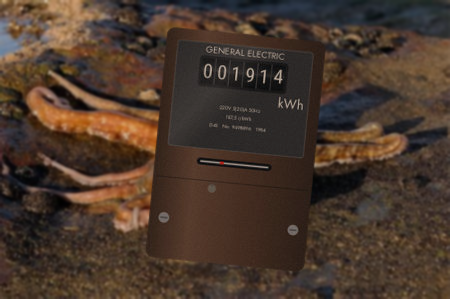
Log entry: **1914** kWh
